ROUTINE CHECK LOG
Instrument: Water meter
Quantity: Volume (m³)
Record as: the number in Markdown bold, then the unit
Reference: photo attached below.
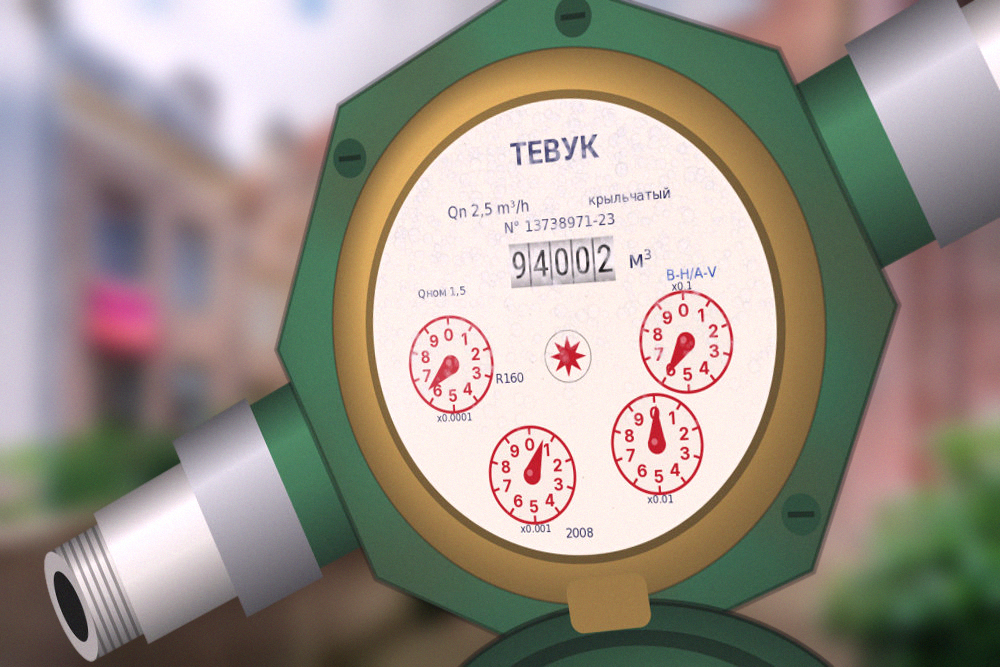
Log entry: **94002.6006** m³
